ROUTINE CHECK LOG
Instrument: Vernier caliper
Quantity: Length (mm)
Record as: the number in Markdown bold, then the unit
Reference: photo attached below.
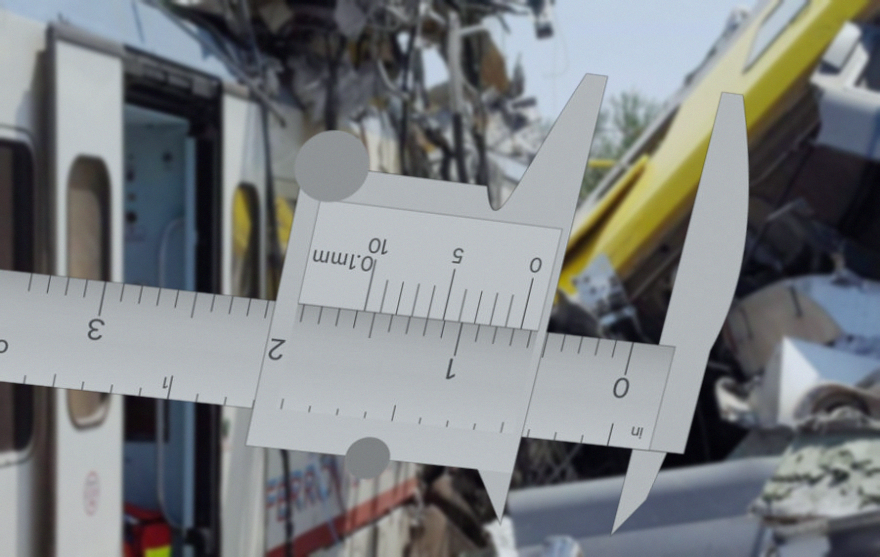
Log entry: **6.6** mm
